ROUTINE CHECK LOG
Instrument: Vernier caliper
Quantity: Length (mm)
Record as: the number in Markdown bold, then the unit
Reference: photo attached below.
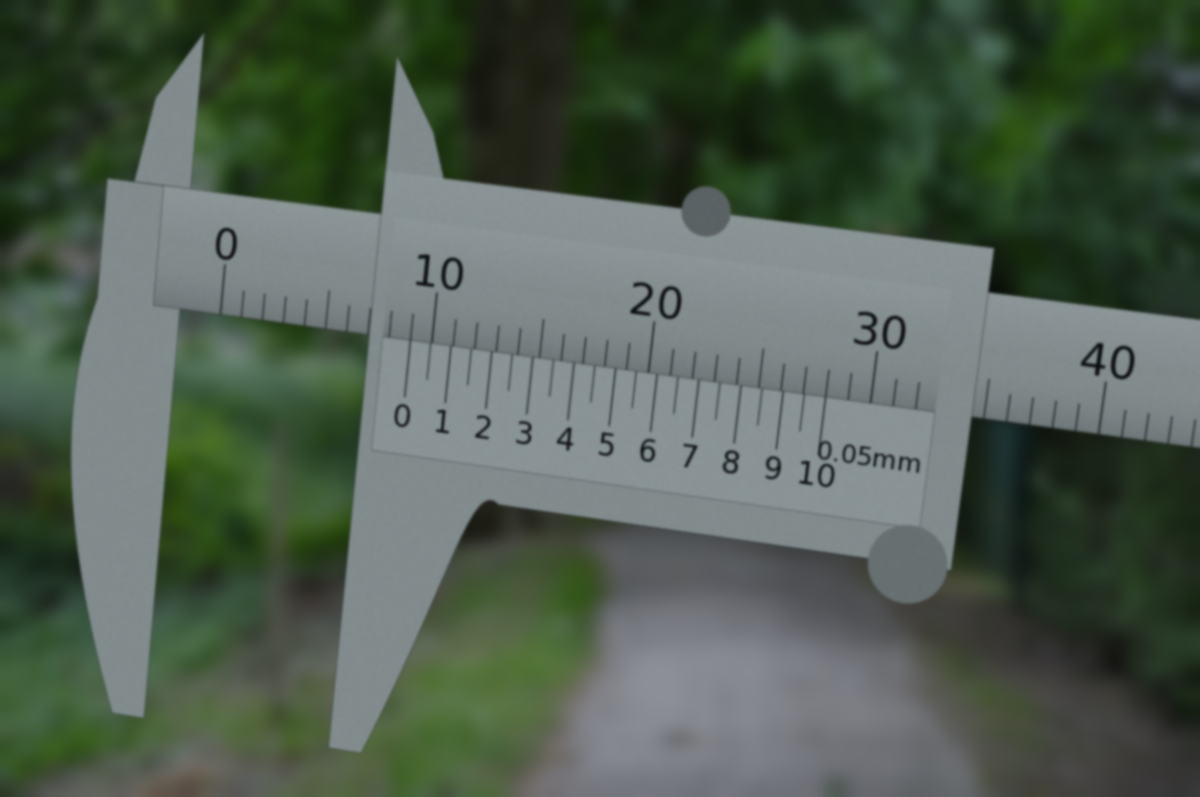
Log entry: **9.0** mm
